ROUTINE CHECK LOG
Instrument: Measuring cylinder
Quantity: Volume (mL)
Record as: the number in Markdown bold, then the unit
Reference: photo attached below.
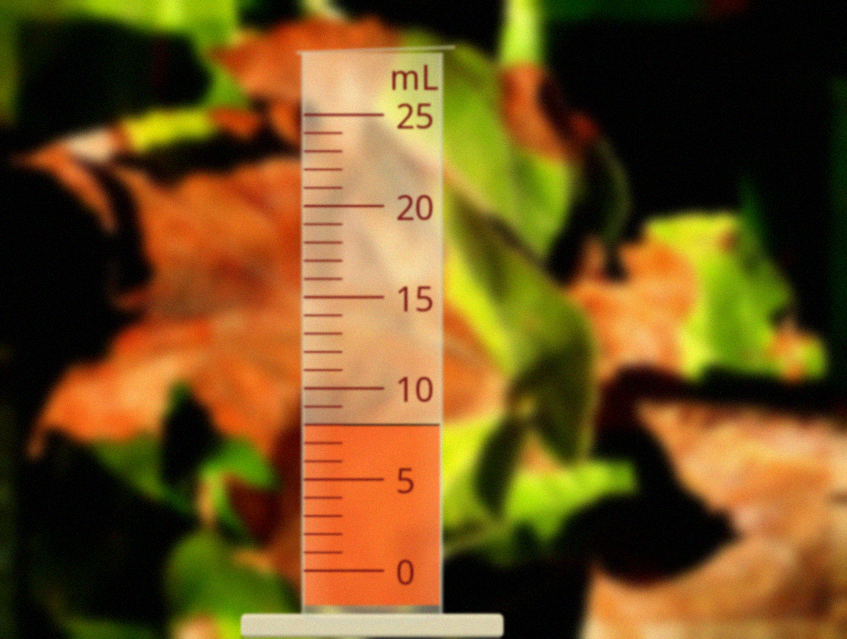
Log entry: **8** mL
